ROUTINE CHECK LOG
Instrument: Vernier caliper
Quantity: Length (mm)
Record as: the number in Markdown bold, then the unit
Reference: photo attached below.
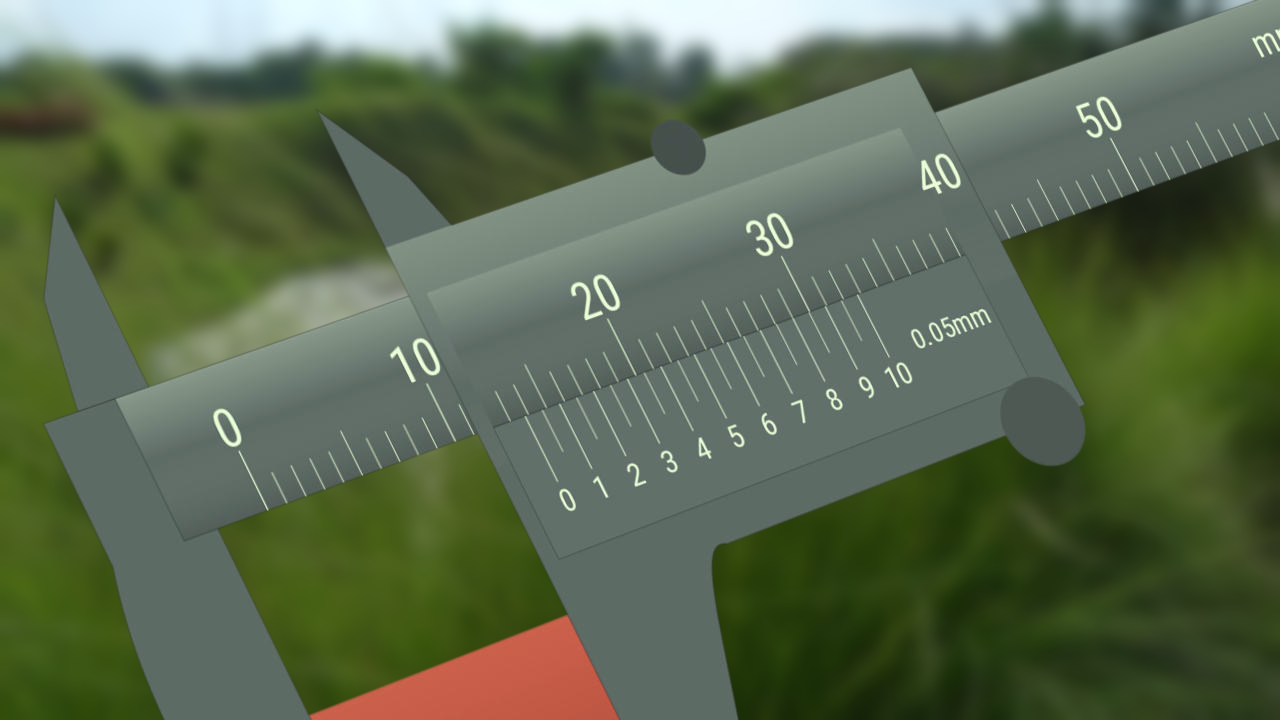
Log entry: **13.8** mm
